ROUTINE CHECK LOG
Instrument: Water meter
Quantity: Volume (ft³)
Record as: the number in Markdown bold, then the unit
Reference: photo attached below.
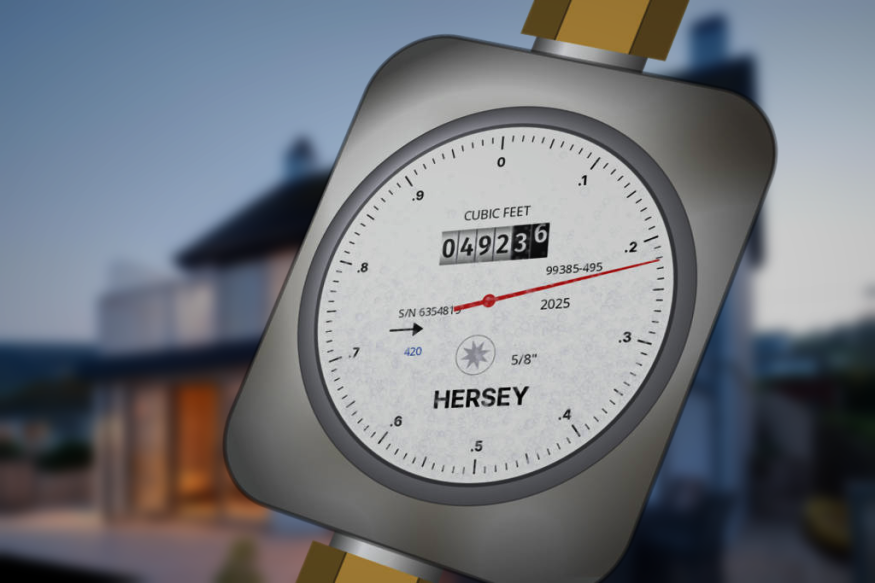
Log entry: **49236.22** ft³
